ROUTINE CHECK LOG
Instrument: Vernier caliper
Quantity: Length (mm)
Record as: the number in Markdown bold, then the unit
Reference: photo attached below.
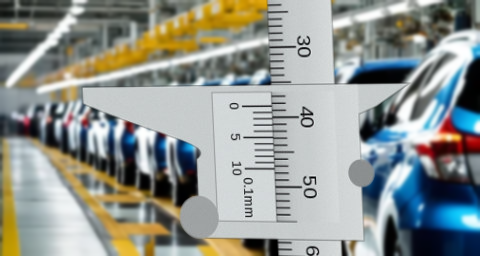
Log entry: **38.4** mm
